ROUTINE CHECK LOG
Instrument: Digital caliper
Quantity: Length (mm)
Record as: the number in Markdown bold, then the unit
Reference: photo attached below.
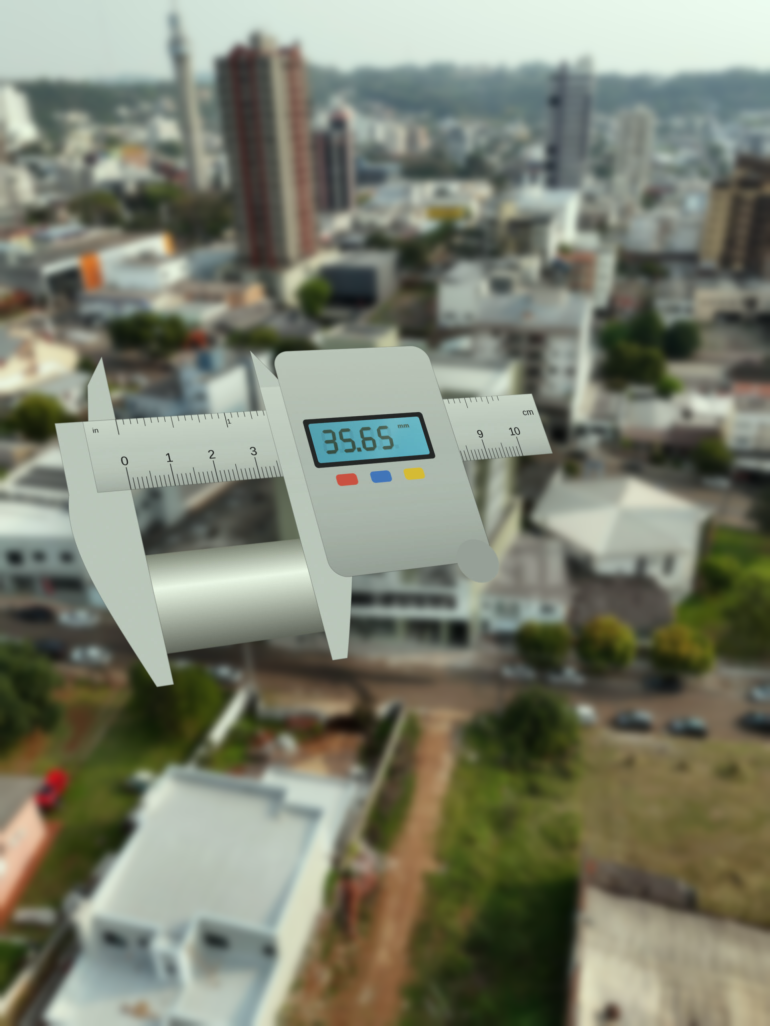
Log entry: **35.65** mm
